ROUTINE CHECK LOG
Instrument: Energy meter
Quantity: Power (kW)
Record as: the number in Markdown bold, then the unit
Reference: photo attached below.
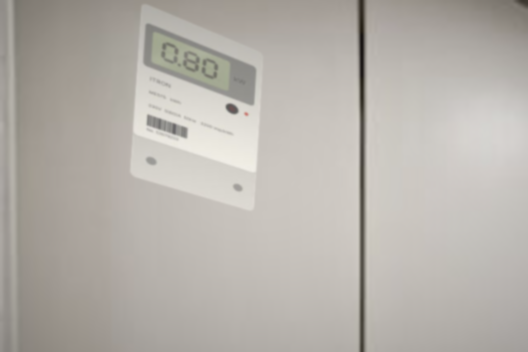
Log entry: **0.80** kW
